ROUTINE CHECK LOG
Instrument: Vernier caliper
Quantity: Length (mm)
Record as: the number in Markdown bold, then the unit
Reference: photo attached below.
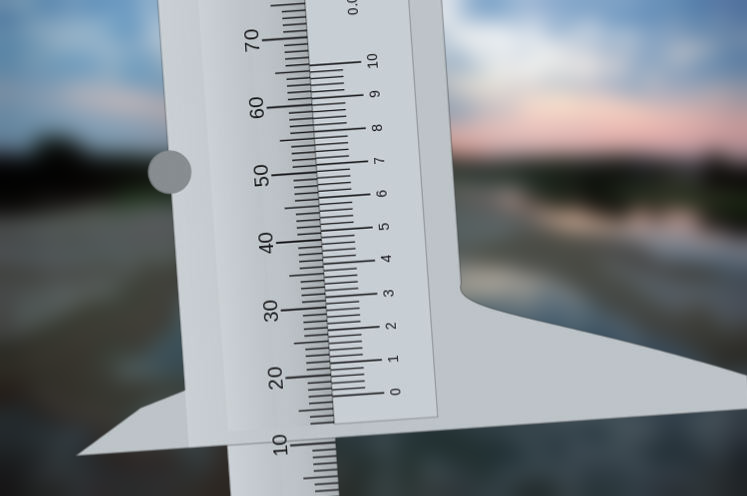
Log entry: **16.8** mm
